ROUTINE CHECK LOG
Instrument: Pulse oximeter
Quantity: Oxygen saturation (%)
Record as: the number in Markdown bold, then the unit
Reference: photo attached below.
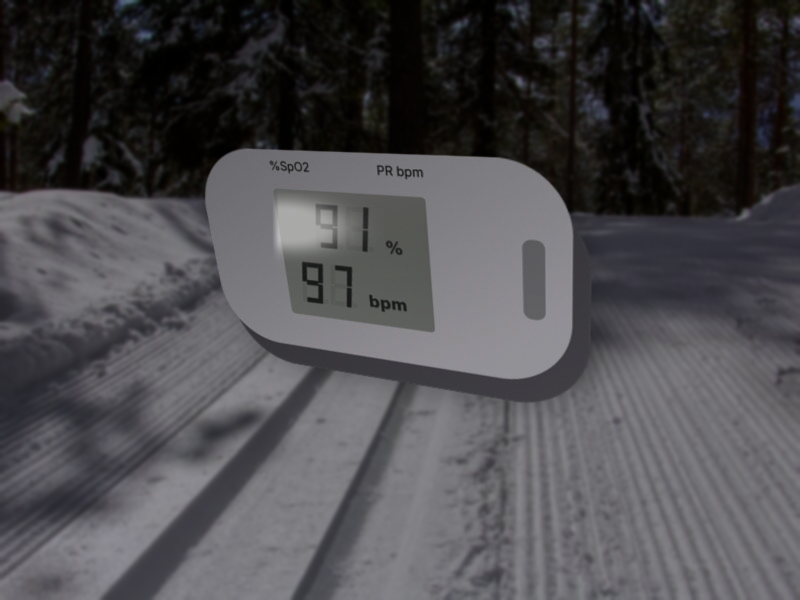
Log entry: **91** %
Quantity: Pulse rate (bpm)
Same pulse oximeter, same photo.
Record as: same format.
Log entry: **97** bpm
